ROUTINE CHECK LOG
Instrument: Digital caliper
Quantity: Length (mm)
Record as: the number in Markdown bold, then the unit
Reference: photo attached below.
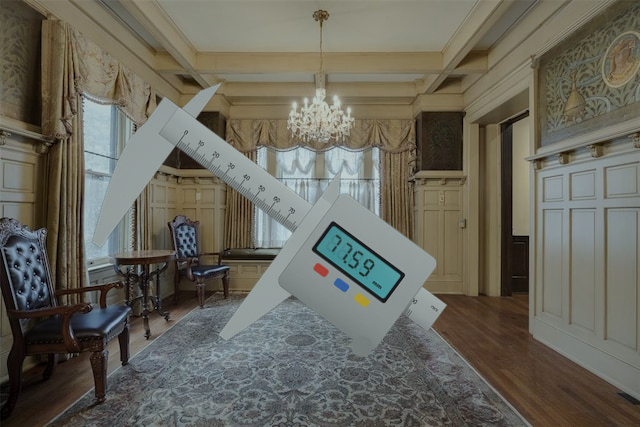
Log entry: **77.59** mm
